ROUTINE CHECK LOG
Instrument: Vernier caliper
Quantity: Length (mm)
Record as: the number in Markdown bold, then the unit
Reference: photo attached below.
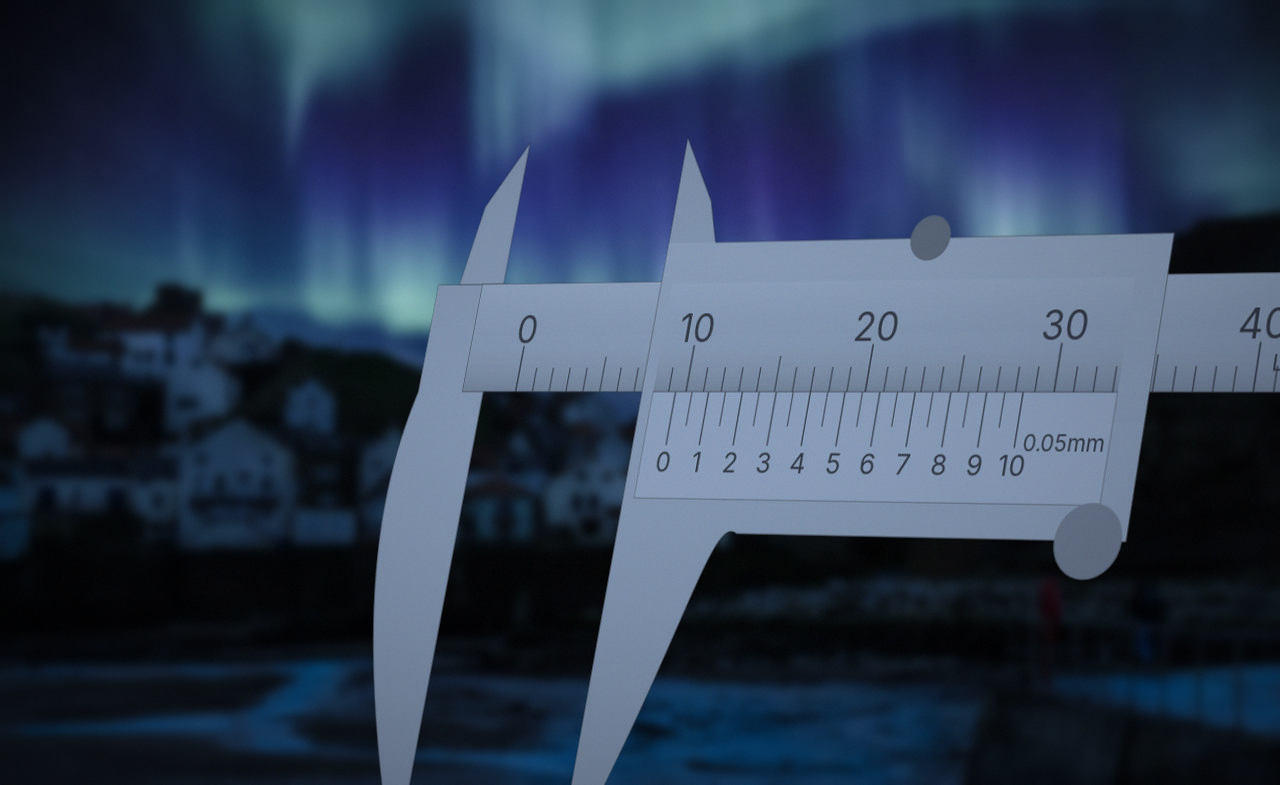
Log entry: **9.4** mm
